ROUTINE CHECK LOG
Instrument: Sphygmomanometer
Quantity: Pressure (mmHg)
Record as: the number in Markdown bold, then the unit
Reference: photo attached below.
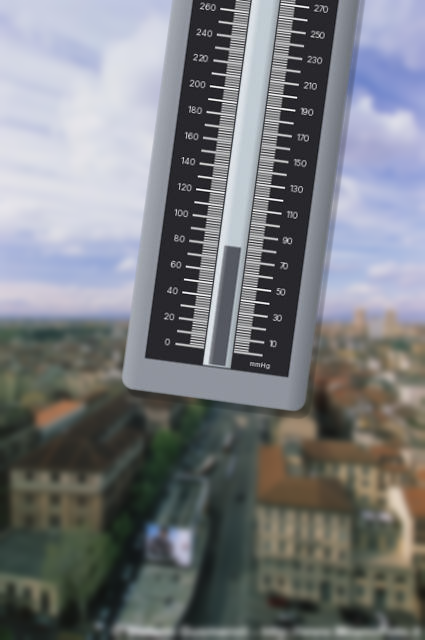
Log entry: **80** mmHg
